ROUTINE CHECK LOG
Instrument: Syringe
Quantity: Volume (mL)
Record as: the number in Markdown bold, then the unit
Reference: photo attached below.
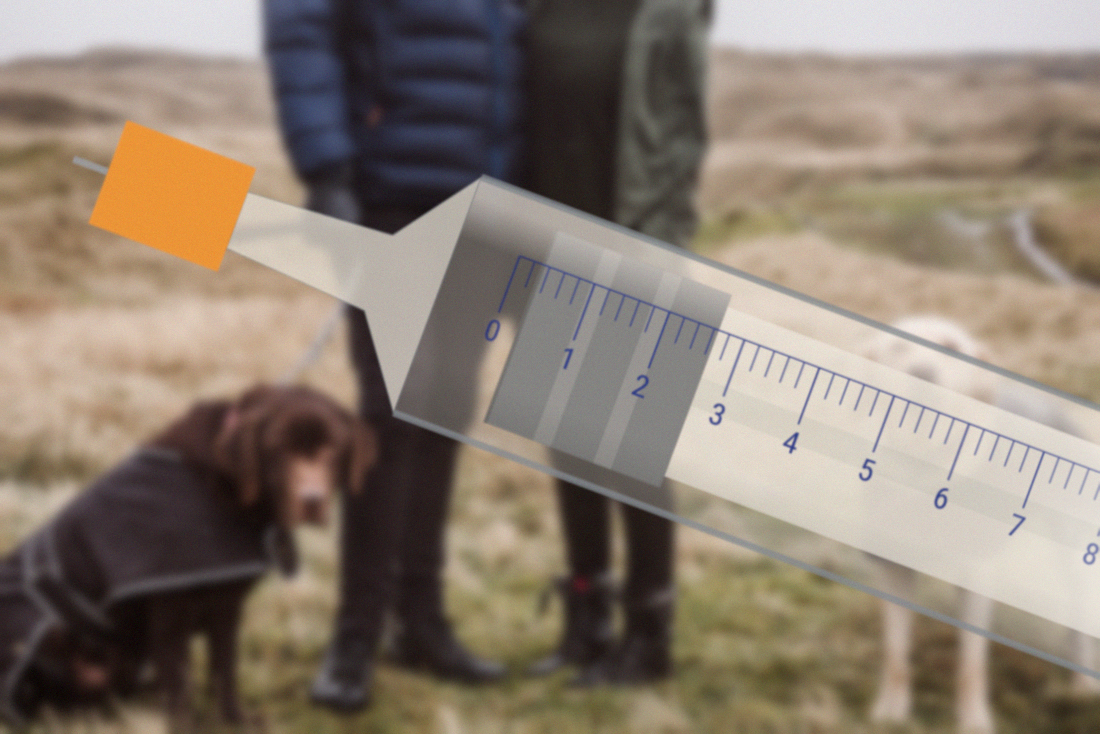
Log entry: **0.3** mL
